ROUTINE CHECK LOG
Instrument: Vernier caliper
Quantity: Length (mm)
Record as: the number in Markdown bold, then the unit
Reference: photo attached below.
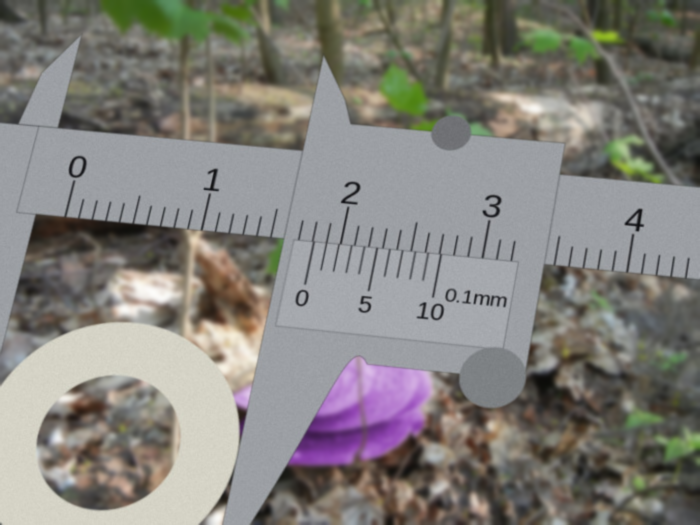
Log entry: **18.1** mm
